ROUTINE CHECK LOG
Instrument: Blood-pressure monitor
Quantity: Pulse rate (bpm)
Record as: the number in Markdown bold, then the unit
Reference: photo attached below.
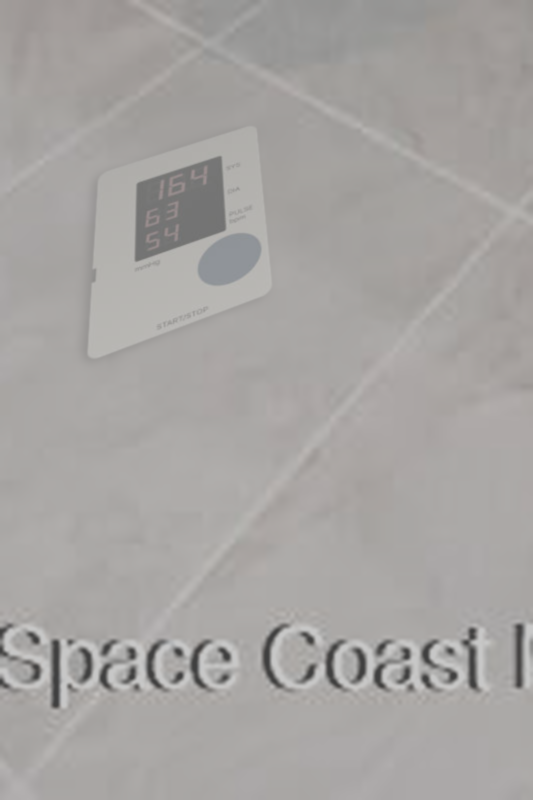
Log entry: **54** bpm
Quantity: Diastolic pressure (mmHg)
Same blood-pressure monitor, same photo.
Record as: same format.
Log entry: **63** mmHg
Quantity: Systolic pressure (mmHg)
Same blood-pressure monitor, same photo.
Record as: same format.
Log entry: **164** mmHg
